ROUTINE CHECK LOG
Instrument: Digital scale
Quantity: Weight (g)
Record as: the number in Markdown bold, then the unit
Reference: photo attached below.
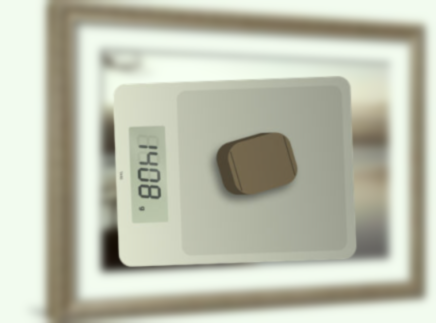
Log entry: **1408** g
